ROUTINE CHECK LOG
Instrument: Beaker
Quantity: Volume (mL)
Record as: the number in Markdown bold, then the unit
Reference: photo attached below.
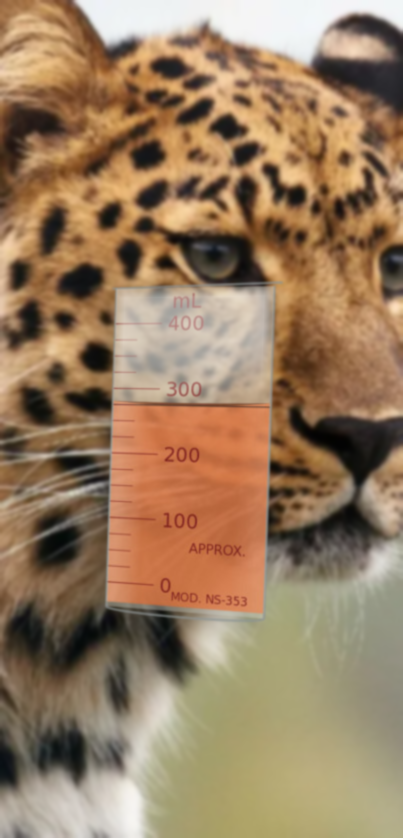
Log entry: **275** mL
